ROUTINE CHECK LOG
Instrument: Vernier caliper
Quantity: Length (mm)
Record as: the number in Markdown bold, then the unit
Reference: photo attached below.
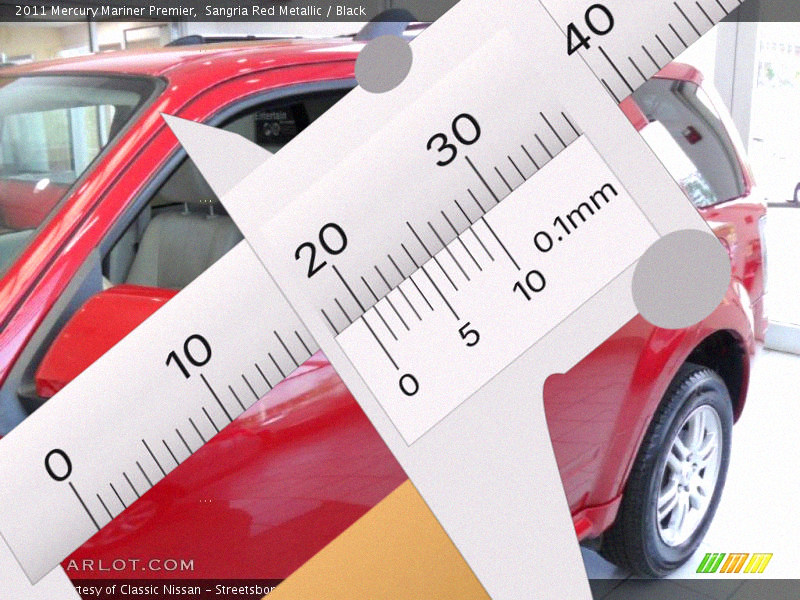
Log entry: **19.7** mm
